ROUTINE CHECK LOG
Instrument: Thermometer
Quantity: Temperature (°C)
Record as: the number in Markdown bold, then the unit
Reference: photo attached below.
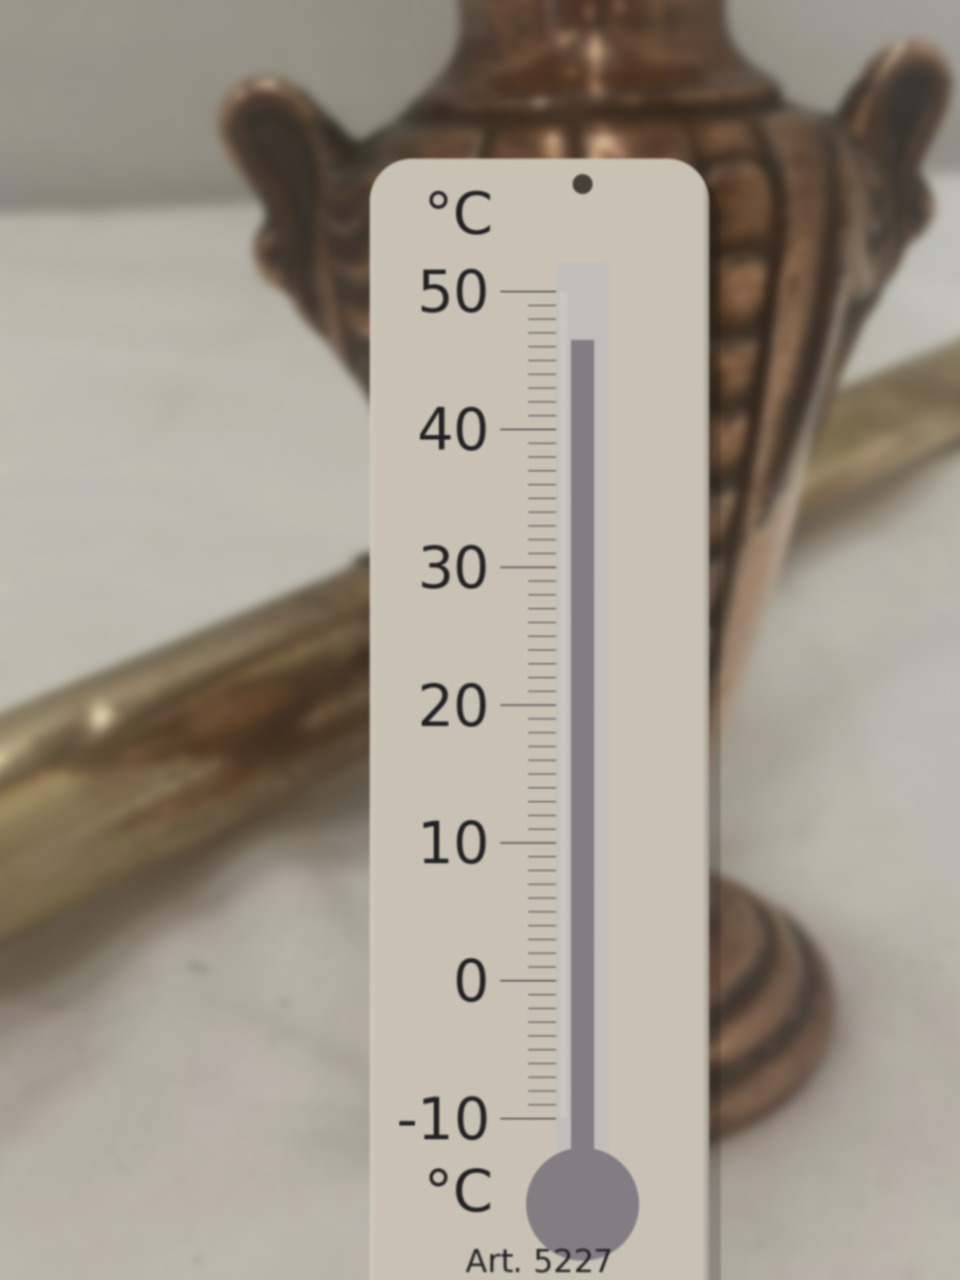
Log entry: **46.5** °C
